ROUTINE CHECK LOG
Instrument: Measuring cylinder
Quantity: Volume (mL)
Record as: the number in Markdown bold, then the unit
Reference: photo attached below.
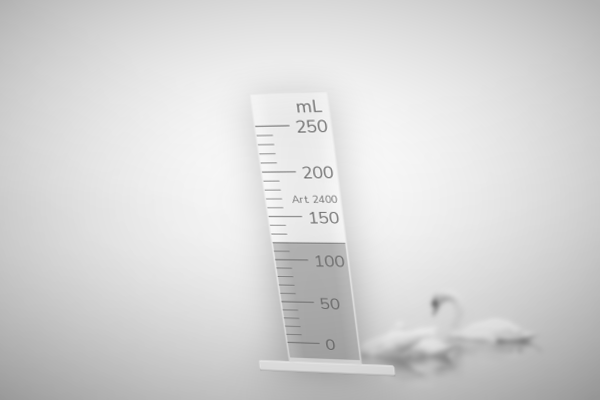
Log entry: **120** mL
